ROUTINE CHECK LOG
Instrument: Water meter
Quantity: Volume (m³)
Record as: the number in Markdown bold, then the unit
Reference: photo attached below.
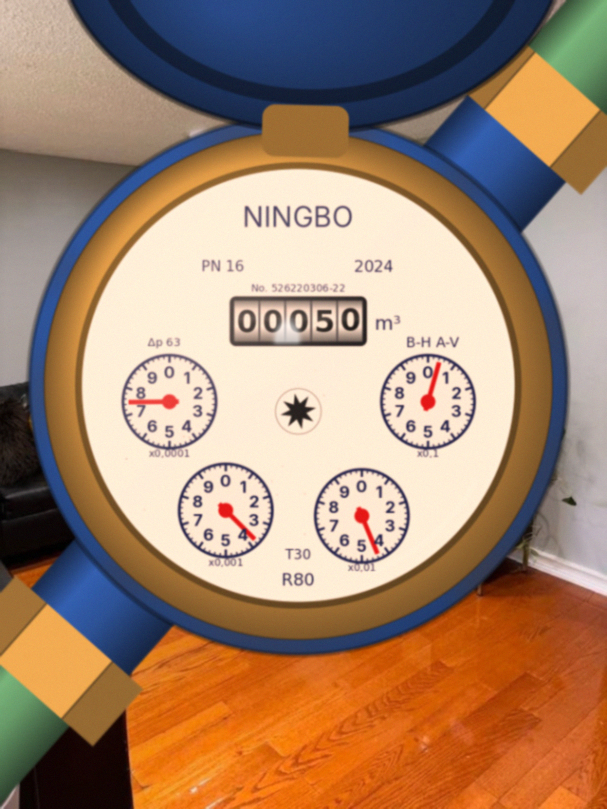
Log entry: **50.0437** m³
